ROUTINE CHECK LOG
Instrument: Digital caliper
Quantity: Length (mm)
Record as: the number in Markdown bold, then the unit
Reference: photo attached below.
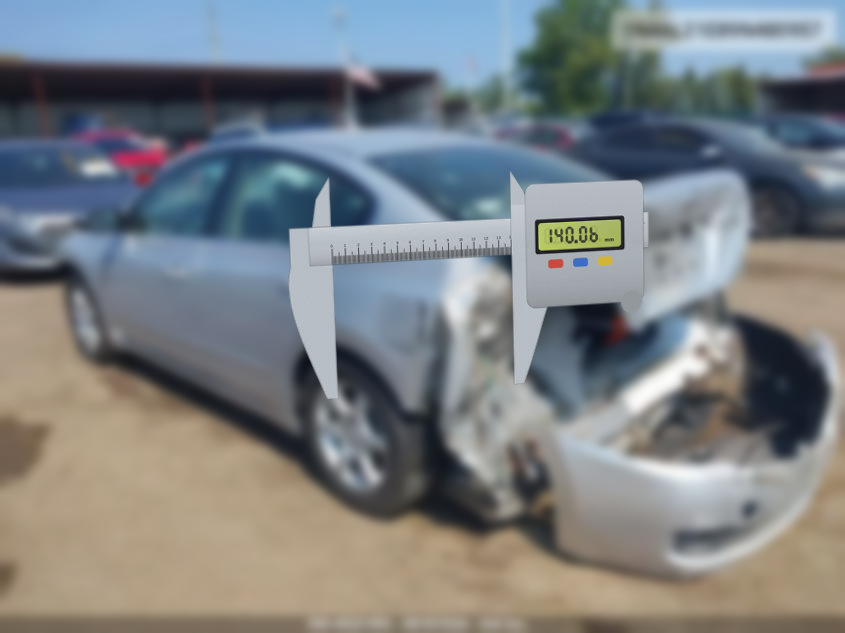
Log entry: **140.06** mm
